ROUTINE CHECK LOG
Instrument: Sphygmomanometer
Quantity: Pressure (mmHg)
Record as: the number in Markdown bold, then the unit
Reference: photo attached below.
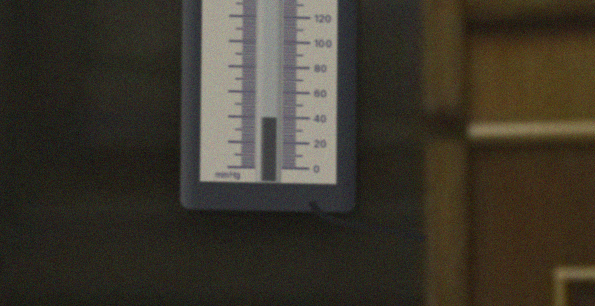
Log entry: **40** mmHg
